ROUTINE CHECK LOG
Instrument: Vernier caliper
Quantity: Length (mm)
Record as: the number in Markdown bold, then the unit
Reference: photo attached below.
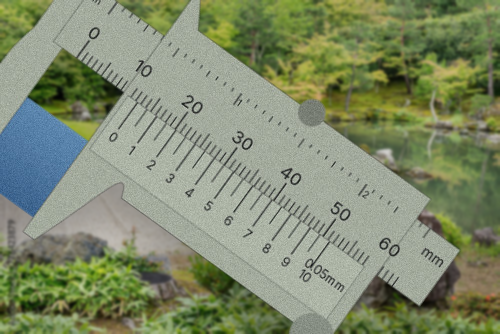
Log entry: **12.4** mm
